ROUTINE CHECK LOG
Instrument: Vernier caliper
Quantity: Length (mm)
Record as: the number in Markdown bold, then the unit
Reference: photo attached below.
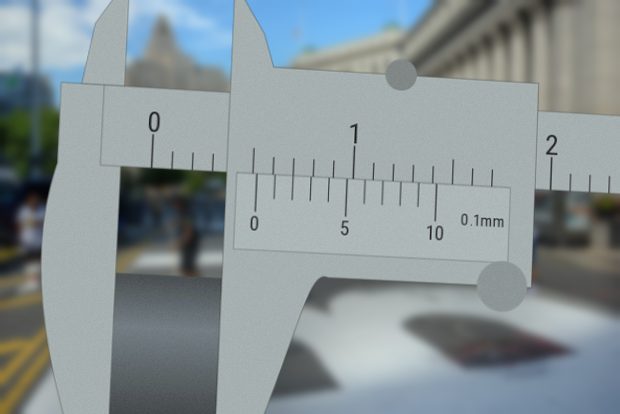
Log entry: **5.2** mm
